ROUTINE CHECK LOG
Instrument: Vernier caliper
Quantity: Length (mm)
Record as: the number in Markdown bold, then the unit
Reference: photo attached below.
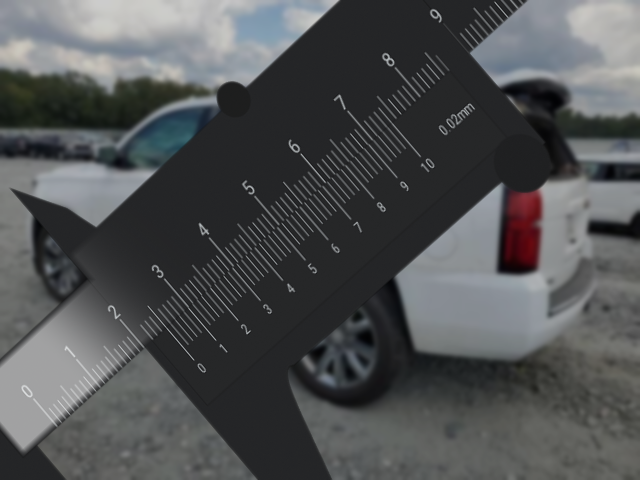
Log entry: **25.0** mm
